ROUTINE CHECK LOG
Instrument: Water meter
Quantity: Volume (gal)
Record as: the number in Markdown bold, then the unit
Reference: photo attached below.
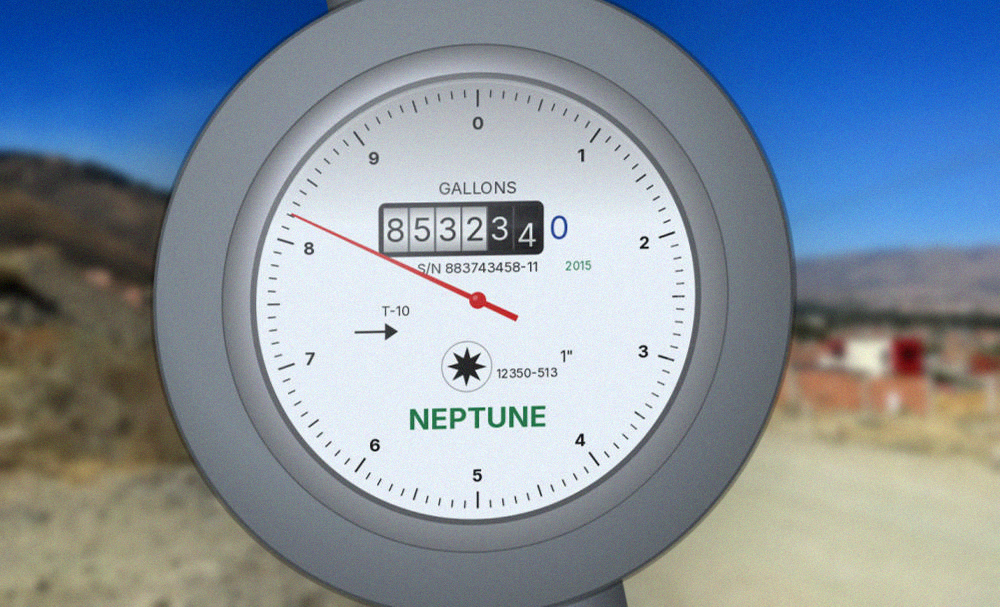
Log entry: **8532338.2** gal
